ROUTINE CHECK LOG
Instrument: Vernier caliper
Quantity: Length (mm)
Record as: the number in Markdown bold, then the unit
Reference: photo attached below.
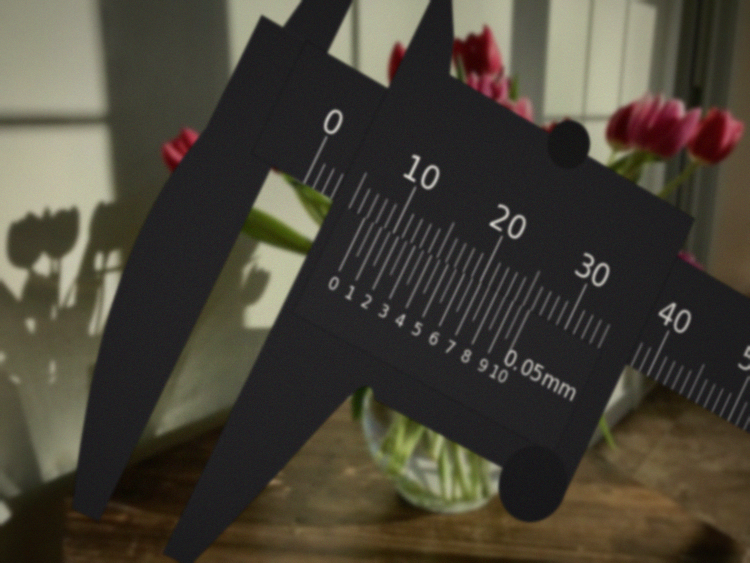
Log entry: **6.8** mm
